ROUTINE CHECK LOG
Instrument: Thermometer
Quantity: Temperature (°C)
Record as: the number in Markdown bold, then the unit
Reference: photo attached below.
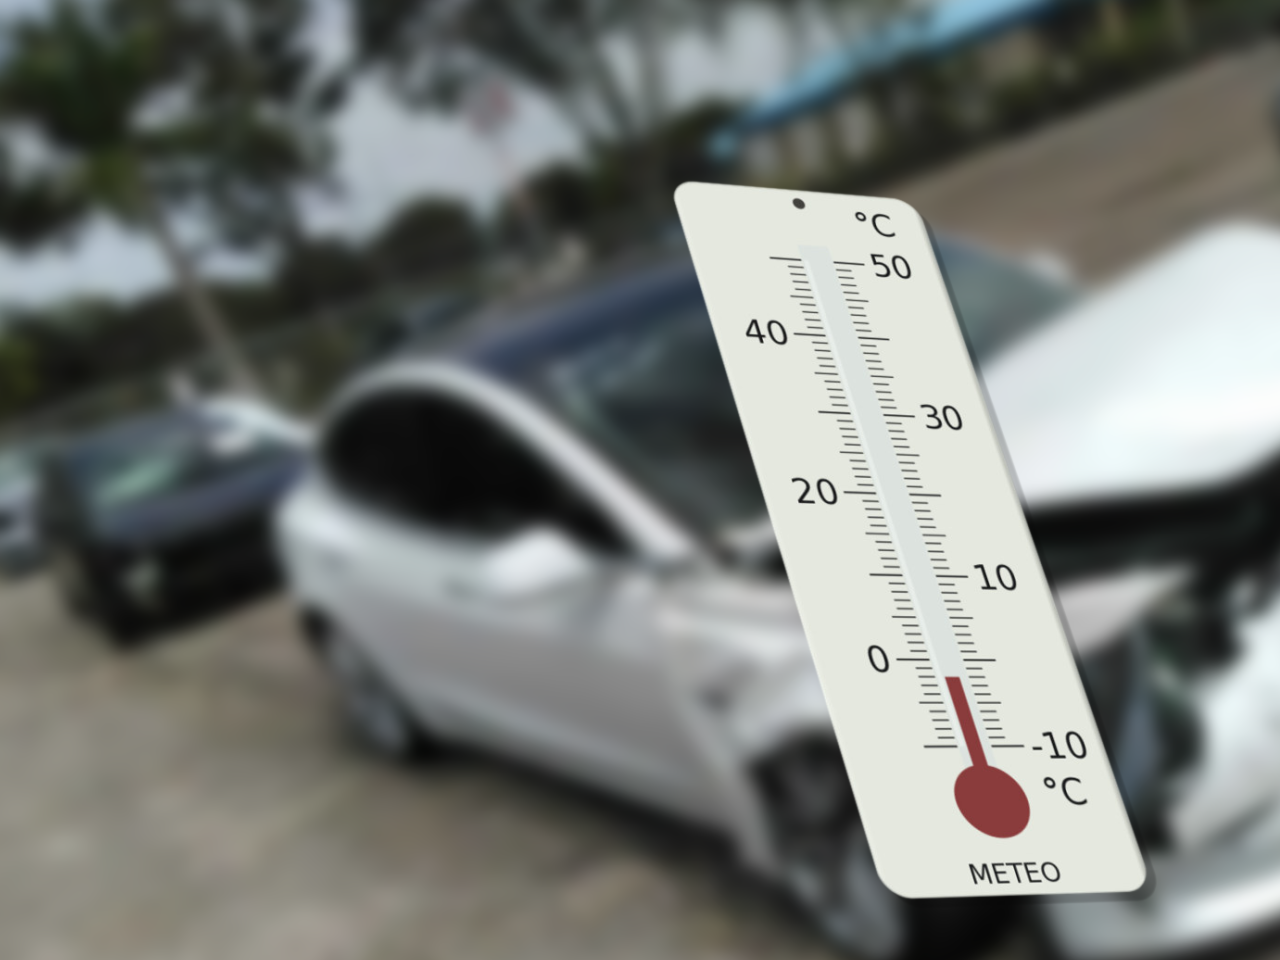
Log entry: **-2** °C
